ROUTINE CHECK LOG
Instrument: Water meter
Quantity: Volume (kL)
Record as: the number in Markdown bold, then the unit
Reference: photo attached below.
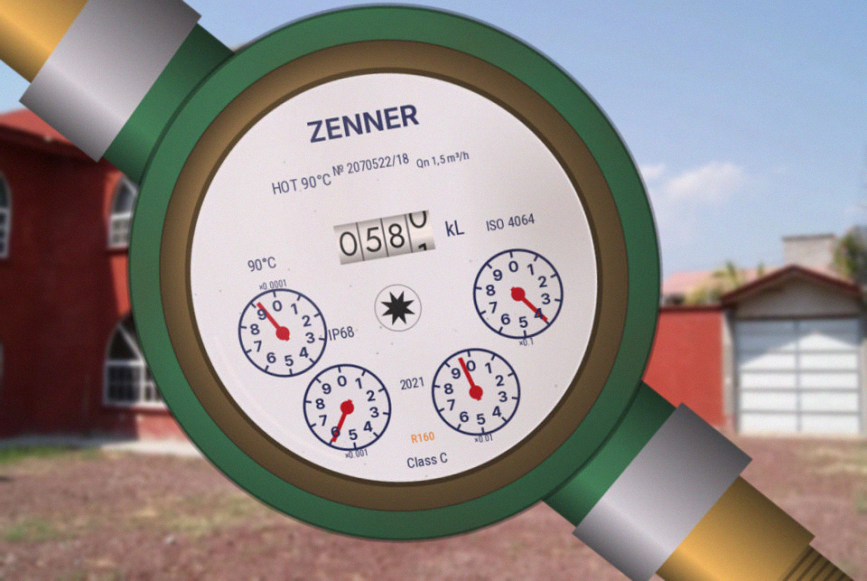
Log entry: **580.3959** kL
